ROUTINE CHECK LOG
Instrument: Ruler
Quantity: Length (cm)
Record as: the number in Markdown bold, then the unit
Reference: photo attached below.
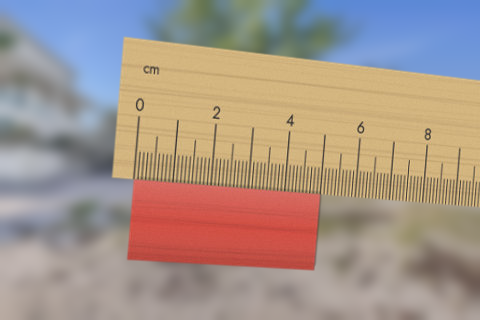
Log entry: **5** cm
